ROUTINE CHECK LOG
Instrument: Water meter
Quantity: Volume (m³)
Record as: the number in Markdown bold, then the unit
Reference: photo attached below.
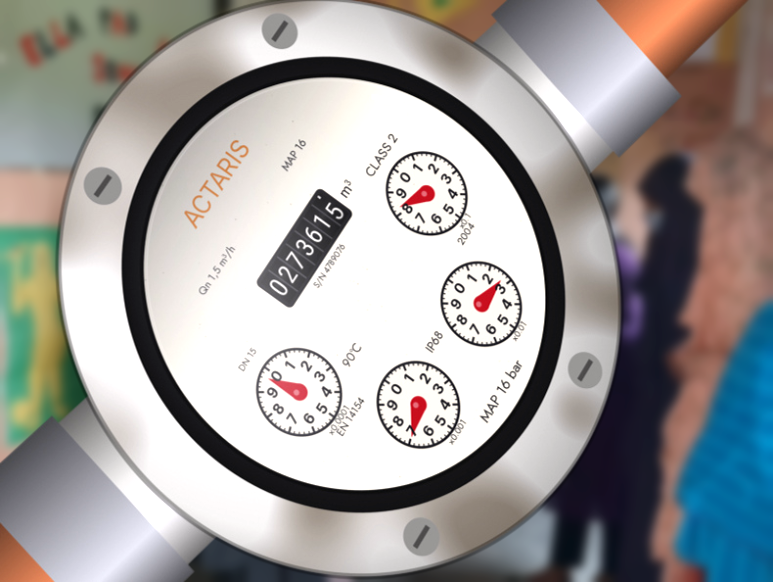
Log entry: **273614.8269** m³
